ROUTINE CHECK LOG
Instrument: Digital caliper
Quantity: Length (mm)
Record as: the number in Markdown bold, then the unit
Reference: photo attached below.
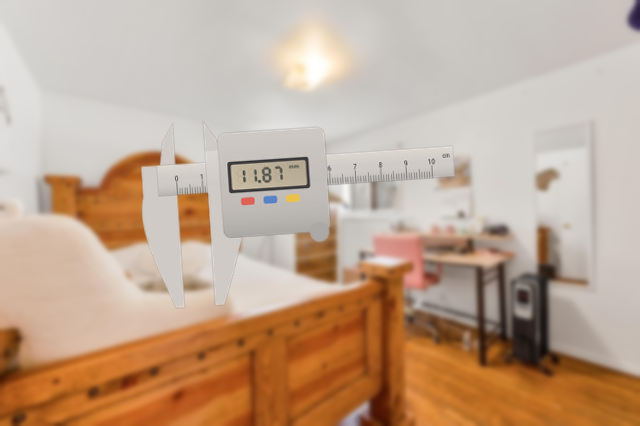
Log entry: **11.87** mm
